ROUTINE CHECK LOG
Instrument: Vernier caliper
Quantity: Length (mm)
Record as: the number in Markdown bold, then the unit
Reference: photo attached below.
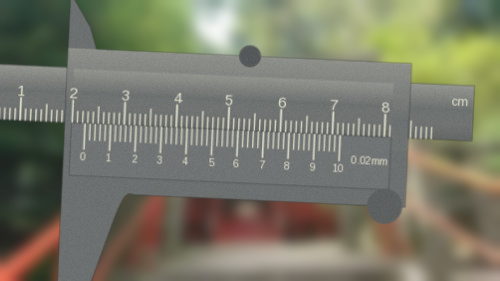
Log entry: **22.5** mm
